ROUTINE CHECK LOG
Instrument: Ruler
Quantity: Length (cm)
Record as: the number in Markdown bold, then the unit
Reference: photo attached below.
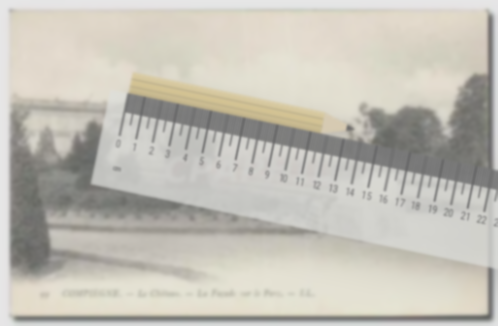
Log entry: **13.5** cm
